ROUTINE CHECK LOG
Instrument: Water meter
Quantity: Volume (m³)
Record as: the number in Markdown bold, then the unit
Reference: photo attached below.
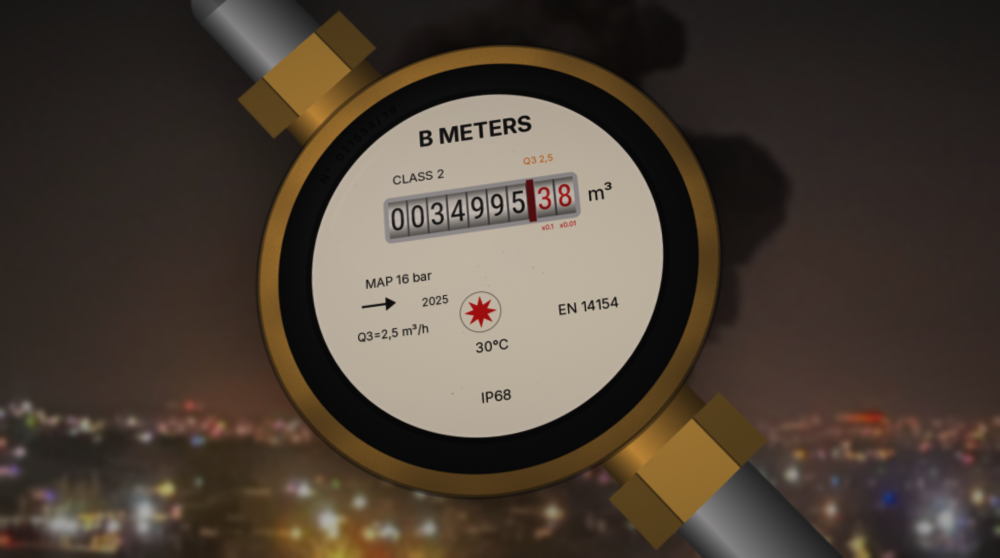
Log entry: **34995.38** m³
